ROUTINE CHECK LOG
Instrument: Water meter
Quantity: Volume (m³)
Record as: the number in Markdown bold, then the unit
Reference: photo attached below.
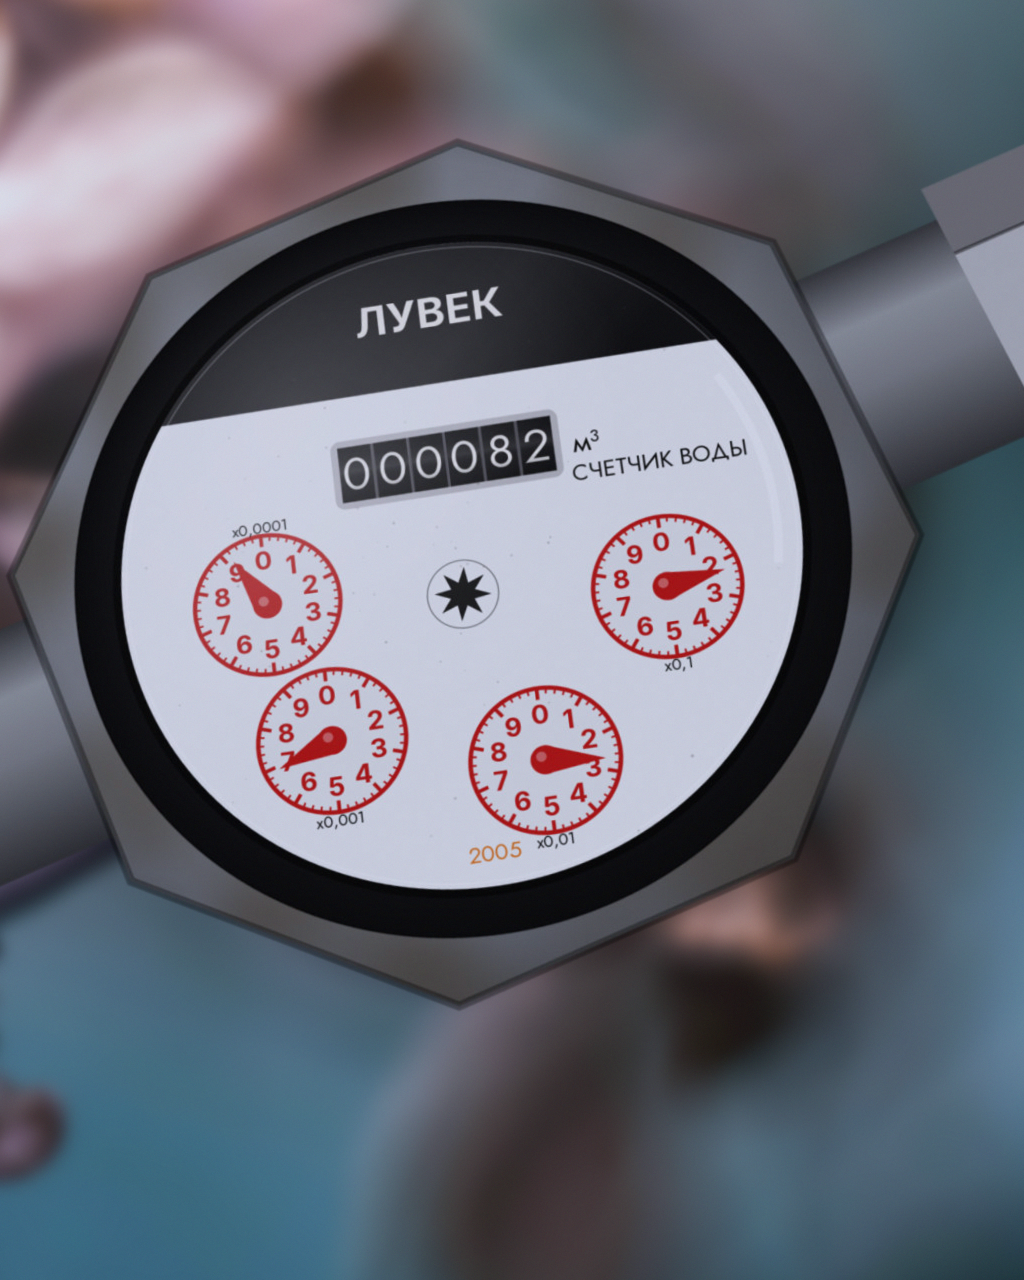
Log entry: **82.2269** m³
